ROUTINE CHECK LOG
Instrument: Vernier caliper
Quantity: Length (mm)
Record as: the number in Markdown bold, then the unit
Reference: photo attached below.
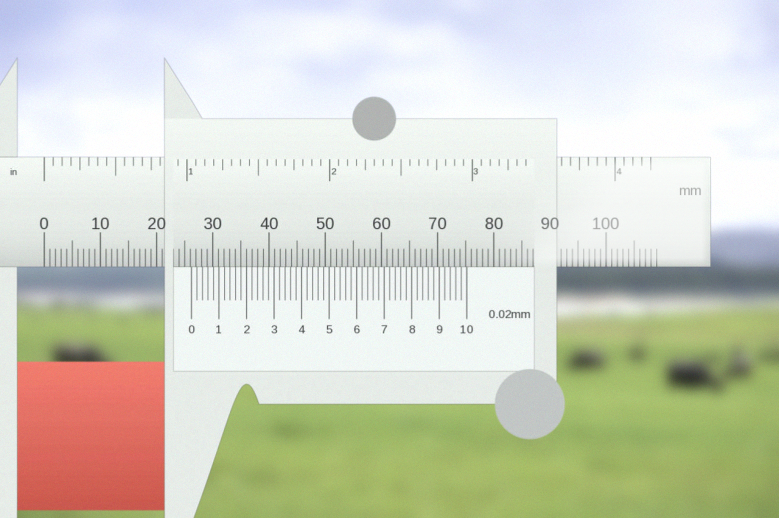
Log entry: **26.2** mm
